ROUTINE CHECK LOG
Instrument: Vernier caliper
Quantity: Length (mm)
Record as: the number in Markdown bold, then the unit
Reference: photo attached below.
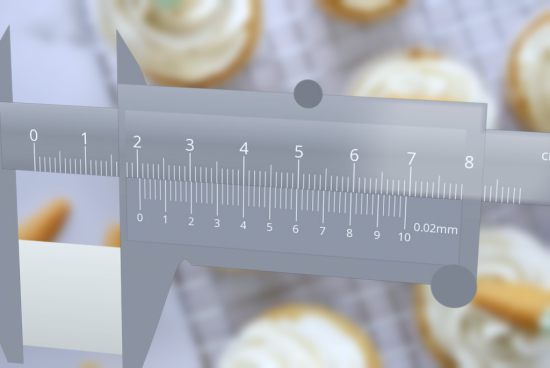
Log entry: **20.4** mm
